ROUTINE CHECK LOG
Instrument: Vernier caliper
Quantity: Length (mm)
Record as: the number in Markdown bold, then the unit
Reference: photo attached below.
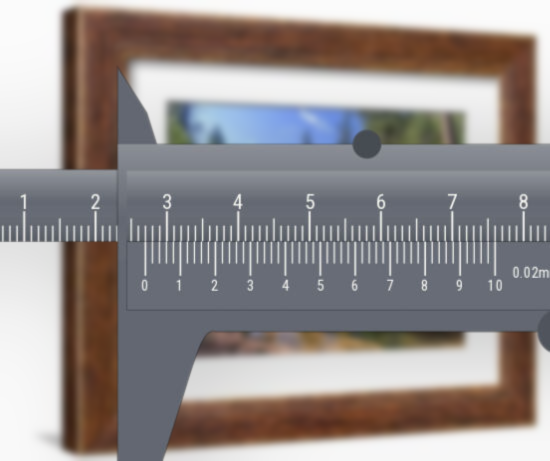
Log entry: **27.0** mm
